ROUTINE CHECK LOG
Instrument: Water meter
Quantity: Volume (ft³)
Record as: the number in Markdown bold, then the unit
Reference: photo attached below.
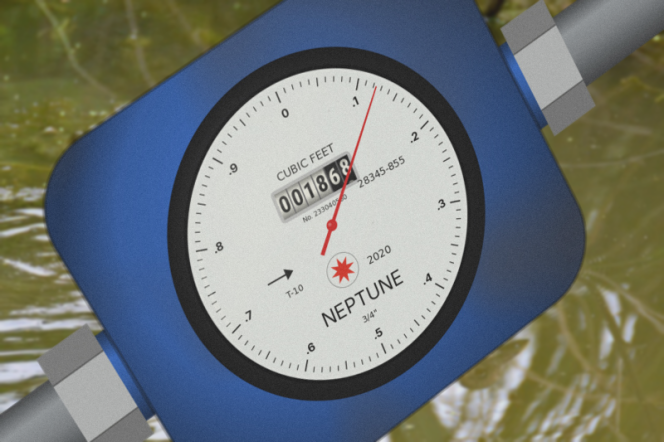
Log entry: **1868.12** ft³
